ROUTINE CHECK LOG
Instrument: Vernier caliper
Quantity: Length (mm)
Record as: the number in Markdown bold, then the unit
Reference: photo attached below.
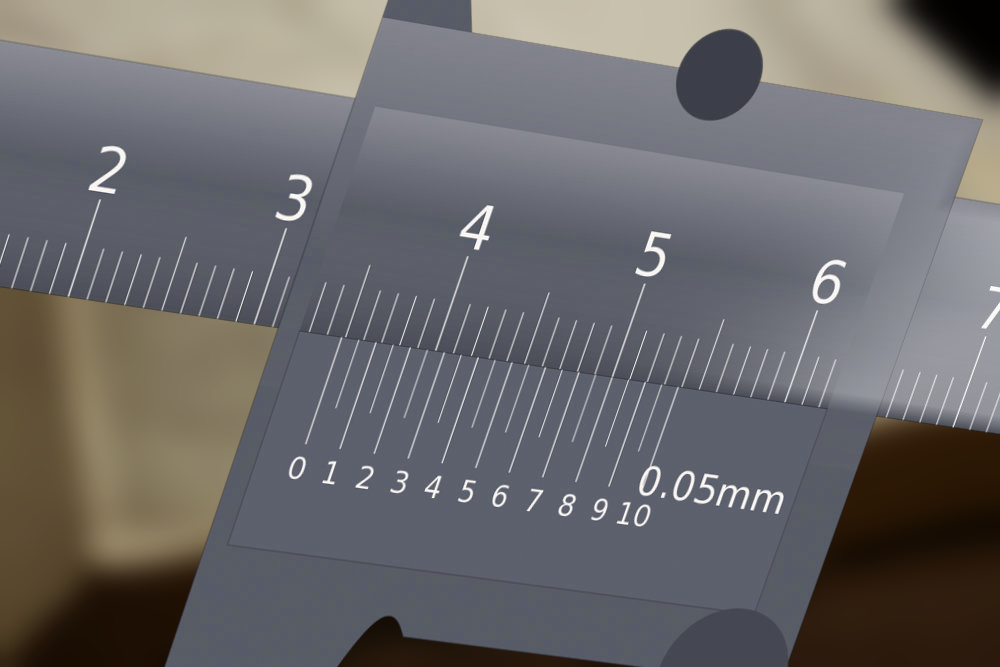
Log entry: **34.8** mm
